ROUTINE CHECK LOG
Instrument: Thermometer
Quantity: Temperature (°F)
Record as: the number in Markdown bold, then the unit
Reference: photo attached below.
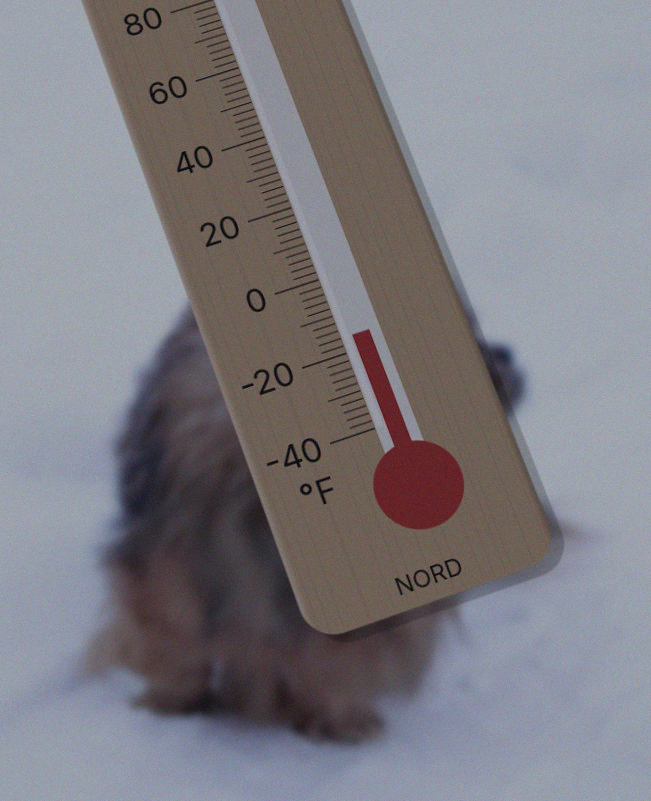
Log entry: **-16** °F
